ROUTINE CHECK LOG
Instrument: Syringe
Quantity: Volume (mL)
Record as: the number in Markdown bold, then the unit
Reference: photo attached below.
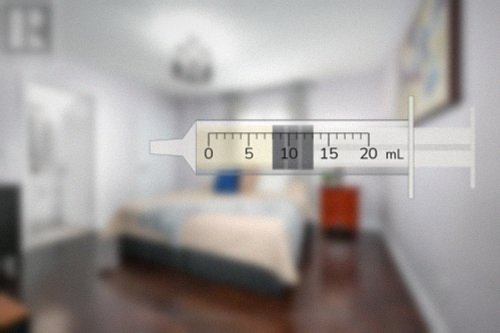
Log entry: **8** mL
